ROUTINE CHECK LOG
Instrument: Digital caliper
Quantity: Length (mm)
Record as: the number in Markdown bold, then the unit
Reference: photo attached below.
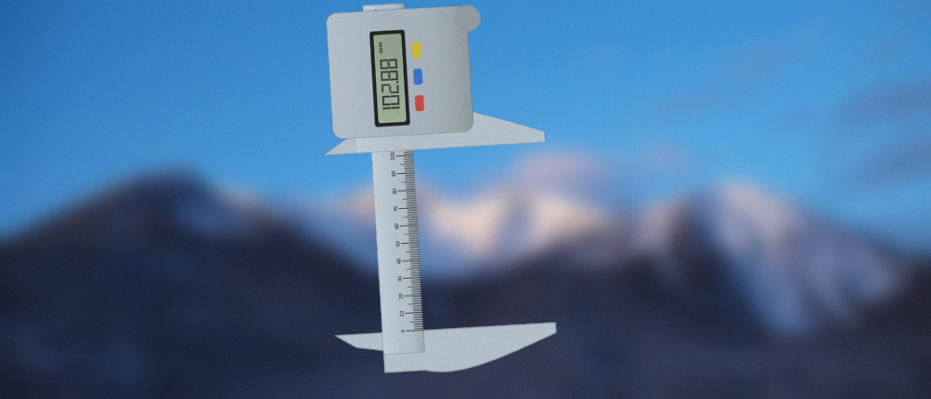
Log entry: **102.88** mm
